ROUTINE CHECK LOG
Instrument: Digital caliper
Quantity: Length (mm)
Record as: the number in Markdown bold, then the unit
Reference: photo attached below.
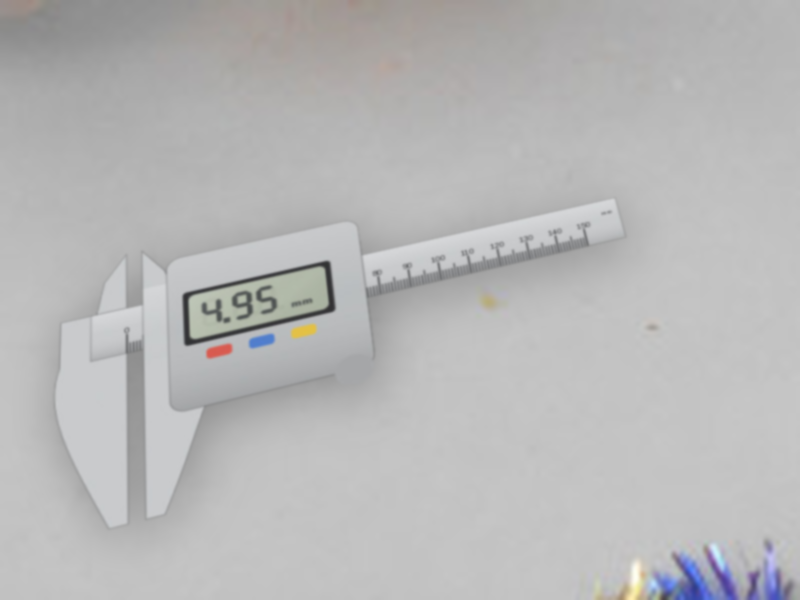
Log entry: **4.95** mm
